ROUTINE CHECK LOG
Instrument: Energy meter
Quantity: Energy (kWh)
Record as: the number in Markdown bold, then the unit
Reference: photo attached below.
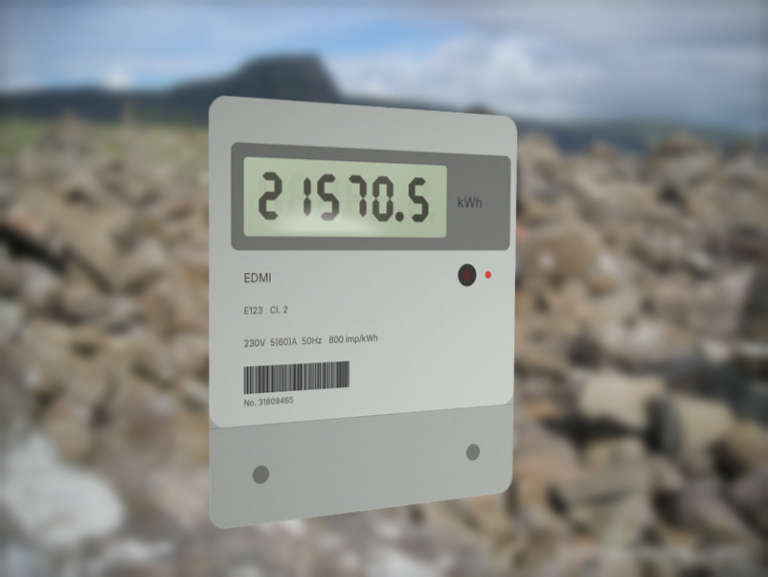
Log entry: **21570.5** kWh
